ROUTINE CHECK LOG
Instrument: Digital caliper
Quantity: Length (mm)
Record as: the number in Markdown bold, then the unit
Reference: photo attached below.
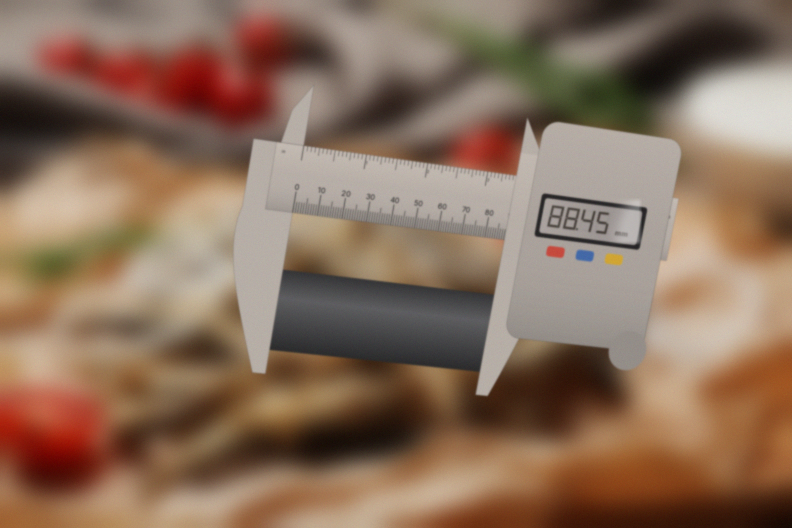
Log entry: **88.45** mm
